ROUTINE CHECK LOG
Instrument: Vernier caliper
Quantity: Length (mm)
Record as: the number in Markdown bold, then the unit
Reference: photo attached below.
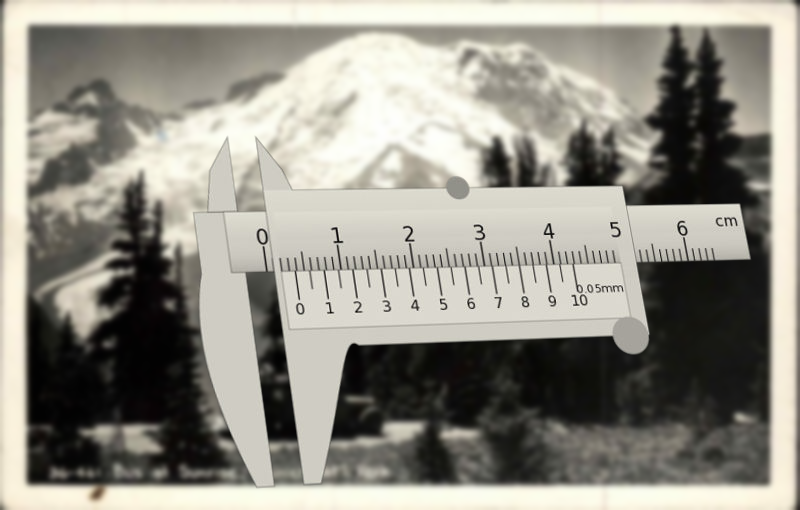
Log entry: **3.8** mm
